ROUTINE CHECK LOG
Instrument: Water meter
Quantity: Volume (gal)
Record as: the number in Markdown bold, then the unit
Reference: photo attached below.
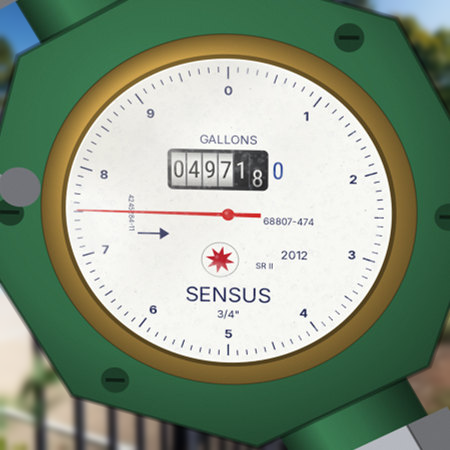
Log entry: **497177.5** gal
